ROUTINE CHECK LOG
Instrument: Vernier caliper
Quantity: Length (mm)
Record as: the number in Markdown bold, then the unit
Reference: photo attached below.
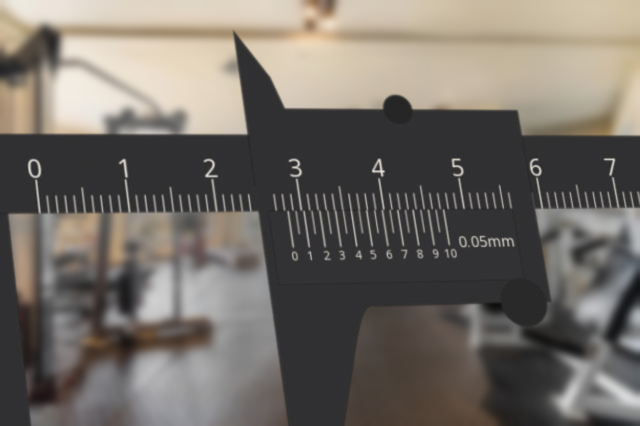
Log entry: **28.4** mm
